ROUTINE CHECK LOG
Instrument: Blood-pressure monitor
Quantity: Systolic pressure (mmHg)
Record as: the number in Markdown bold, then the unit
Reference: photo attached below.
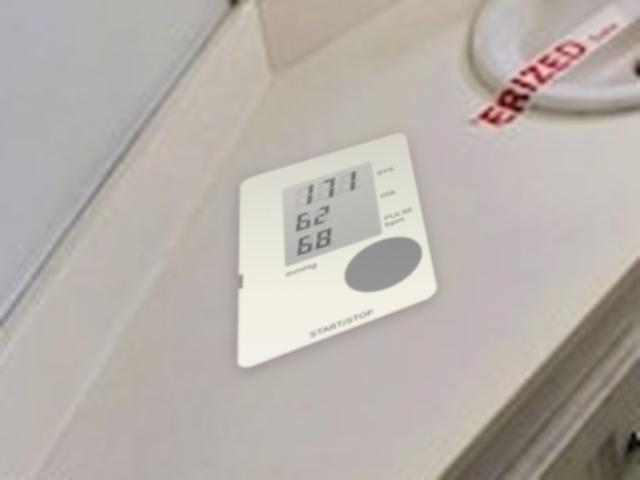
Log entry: **171** mmHg
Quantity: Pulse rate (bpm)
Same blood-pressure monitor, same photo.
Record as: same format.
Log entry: **68** bpm
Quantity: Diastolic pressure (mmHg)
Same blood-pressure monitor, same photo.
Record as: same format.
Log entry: **62** mmHg
